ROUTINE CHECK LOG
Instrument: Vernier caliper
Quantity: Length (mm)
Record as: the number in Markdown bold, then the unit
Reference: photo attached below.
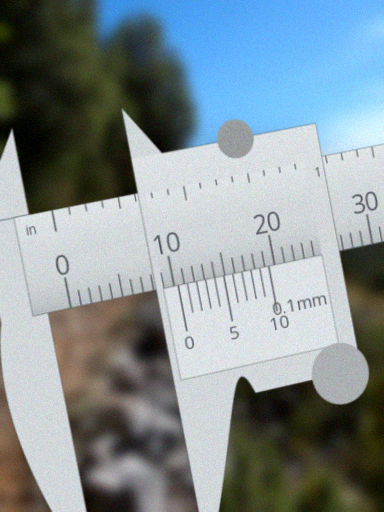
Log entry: **10.4** mm
